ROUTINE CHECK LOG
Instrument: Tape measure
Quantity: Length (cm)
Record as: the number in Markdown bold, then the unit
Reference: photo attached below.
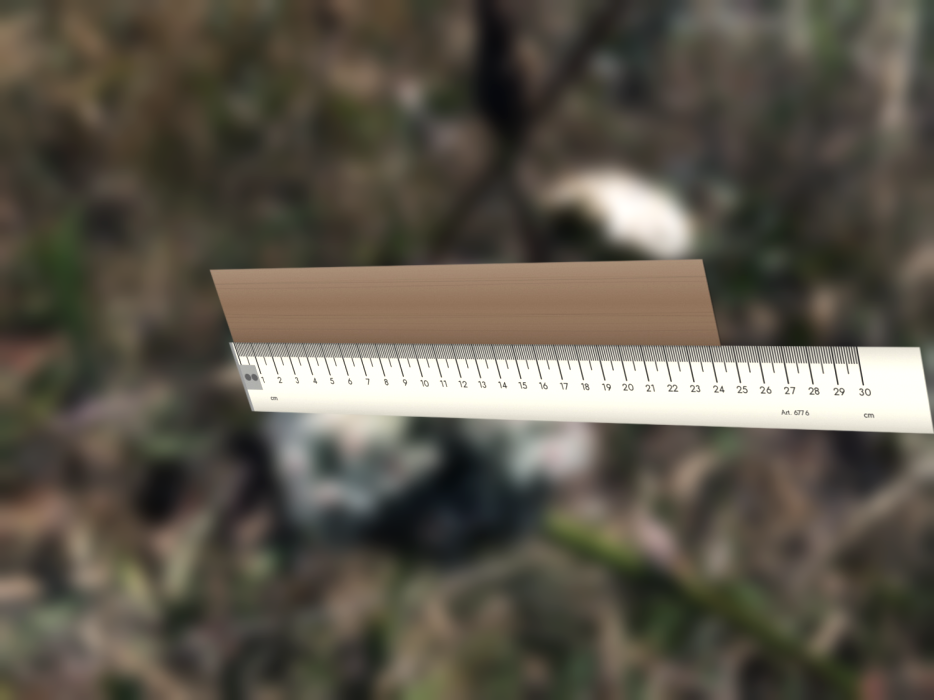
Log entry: **24.5** cm
